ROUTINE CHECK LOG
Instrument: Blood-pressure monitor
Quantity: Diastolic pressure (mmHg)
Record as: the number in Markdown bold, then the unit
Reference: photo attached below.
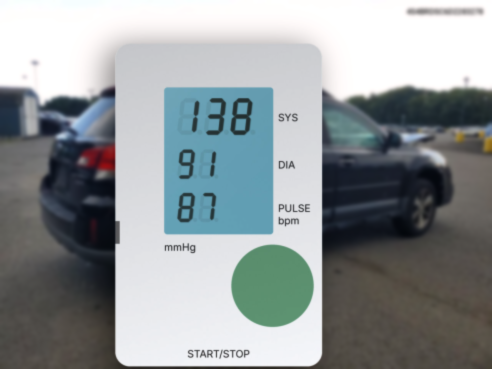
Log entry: **91** mmHg
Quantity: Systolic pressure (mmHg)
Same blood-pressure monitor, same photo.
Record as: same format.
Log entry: **138** mmHg
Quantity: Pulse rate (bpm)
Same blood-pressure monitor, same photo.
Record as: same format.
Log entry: **87** bpm
